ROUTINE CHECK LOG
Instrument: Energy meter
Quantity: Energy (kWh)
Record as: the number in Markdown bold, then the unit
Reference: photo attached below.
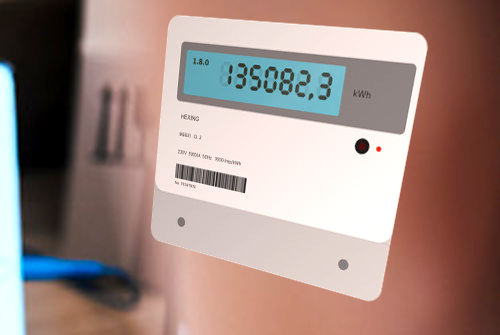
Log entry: **135082.3** kWh
